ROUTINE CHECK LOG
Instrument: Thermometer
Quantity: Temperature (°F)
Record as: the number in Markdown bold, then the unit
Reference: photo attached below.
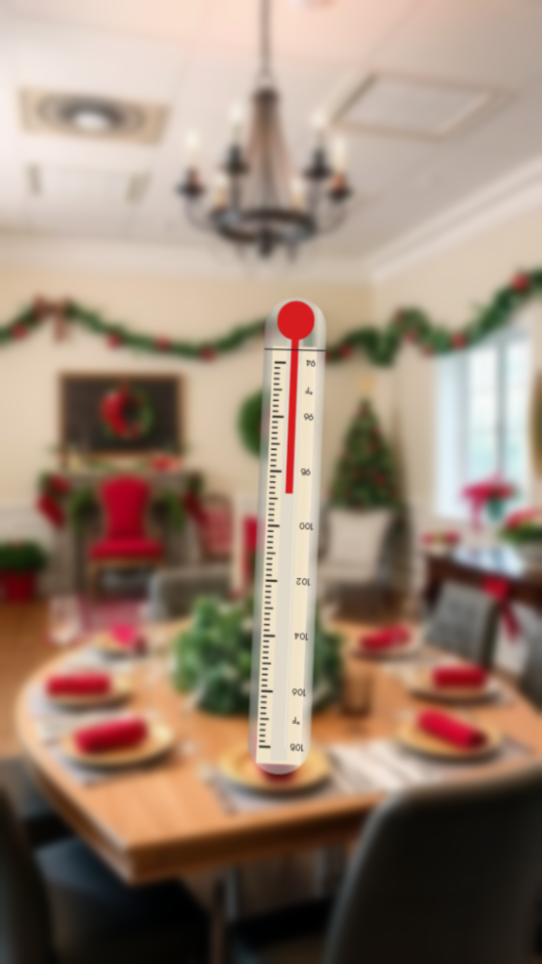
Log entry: **98.8** °F
